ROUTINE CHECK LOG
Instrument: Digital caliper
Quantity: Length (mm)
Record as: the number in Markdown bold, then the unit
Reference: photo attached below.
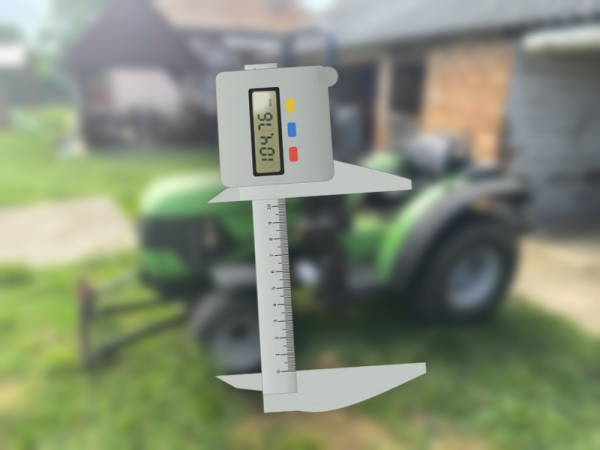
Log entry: **104.76** mm
